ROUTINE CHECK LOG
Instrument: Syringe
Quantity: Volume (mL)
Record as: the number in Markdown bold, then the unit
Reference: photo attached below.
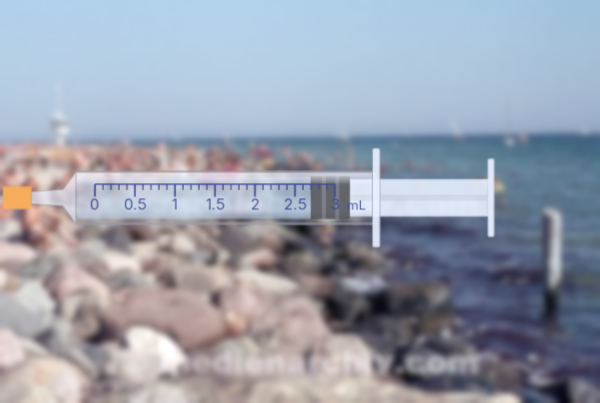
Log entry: **2.7** mL
